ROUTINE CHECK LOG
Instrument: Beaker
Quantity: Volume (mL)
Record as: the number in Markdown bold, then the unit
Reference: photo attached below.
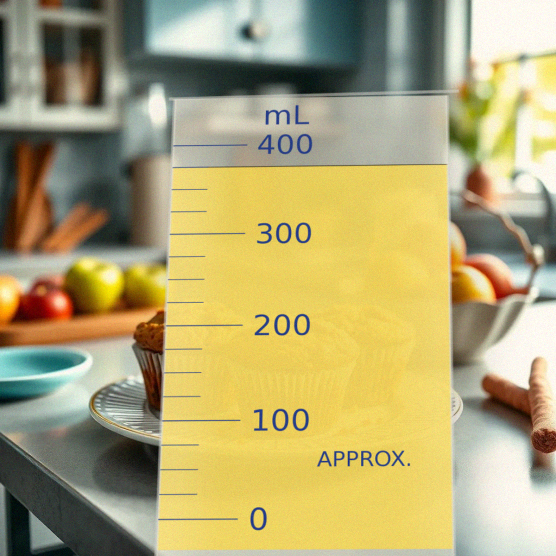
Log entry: **375** mL
